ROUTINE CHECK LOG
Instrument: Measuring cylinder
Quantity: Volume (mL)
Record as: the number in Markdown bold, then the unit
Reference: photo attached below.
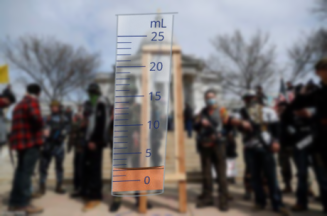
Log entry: **2** mL
